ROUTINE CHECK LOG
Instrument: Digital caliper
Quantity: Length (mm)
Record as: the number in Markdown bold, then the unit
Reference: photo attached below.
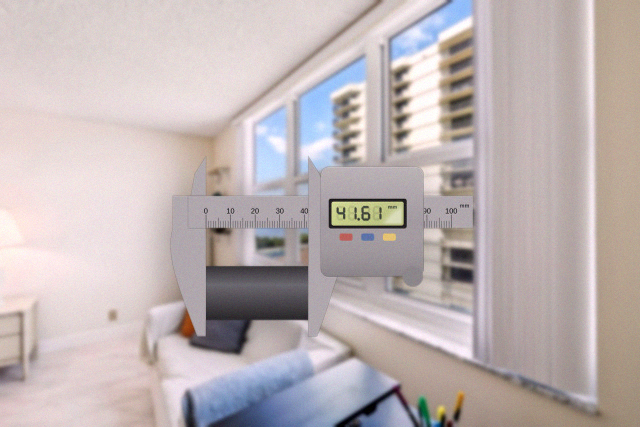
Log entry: **41.61** mm
